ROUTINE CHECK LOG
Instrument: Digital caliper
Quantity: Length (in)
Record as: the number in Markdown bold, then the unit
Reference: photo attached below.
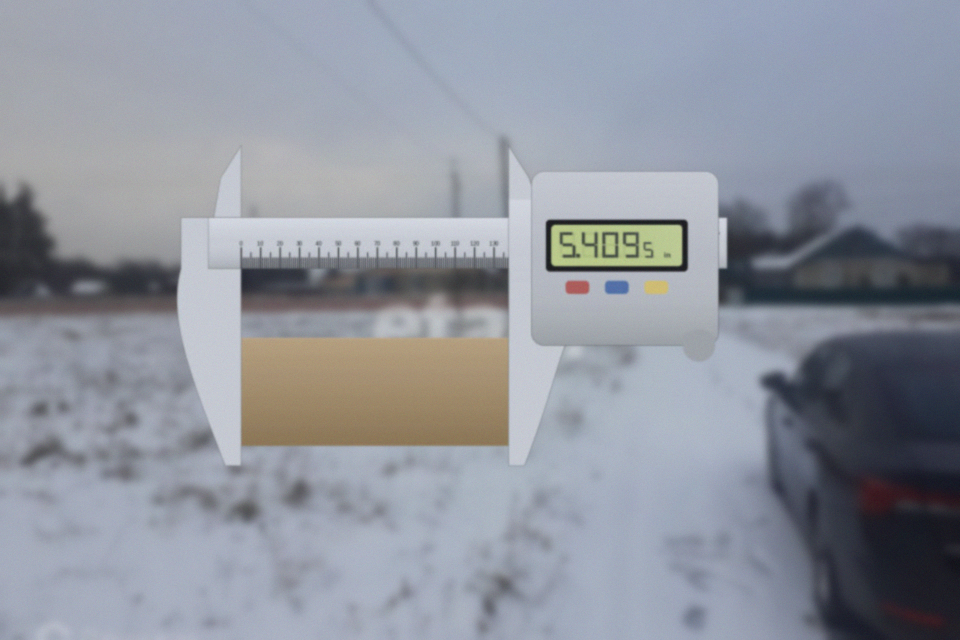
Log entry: **5.4095** in
